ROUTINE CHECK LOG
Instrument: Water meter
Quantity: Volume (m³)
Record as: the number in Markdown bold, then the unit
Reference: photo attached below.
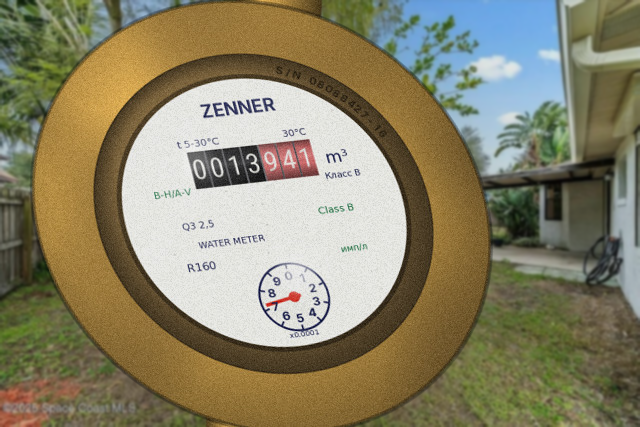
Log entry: **13.9417** m³
